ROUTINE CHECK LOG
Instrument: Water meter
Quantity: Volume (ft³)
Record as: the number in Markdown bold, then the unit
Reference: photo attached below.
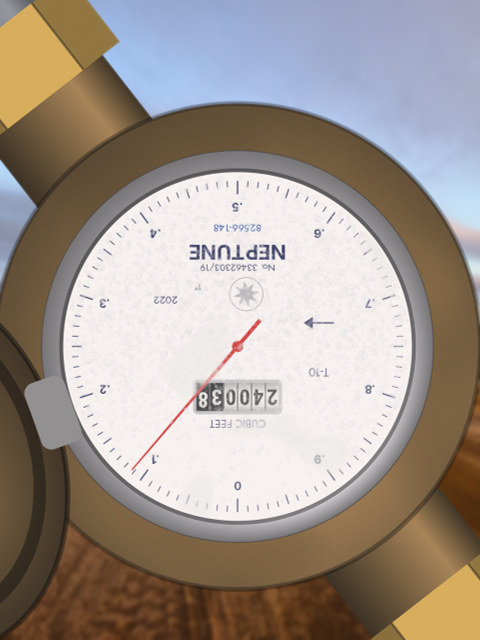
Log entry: **240038.11** ft³
